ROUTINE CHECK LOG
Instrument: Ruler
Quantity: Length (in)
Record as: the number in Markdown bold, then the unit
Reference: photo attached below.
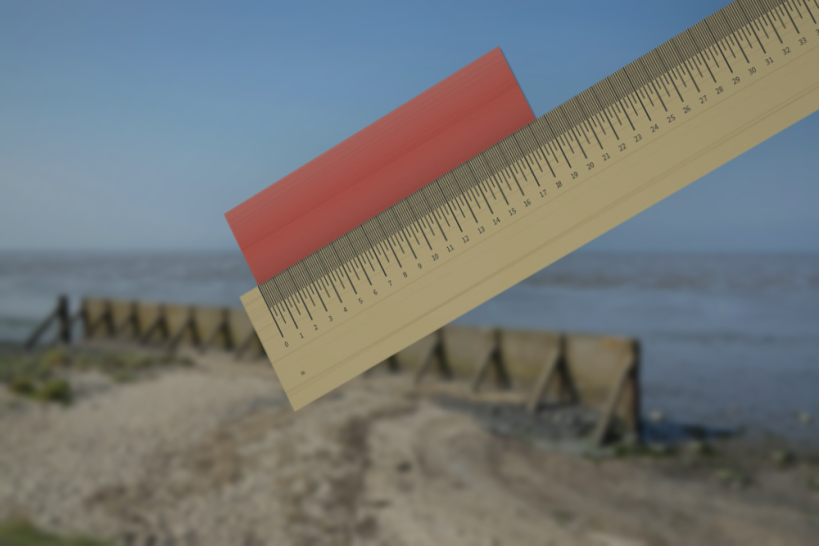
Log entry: **18.5** in
